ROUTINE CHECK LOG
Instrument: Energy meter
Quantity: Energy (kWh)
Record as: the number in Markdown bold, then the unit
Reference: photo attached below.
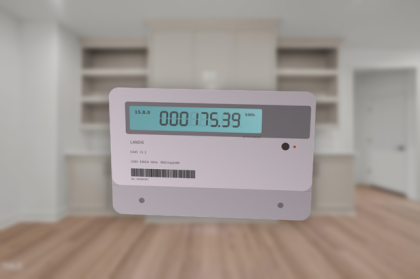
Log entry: **175.39** kWh
